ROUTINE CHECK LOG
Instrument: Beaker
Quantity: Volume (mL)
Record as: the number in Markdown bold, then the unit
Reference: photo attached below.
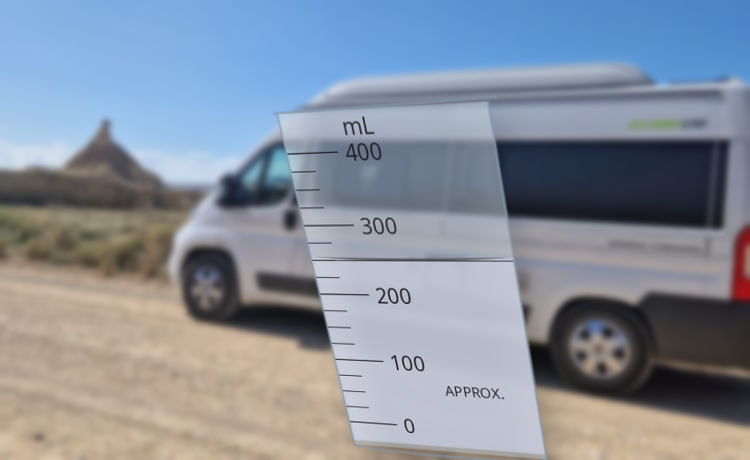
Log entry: **250** mL
